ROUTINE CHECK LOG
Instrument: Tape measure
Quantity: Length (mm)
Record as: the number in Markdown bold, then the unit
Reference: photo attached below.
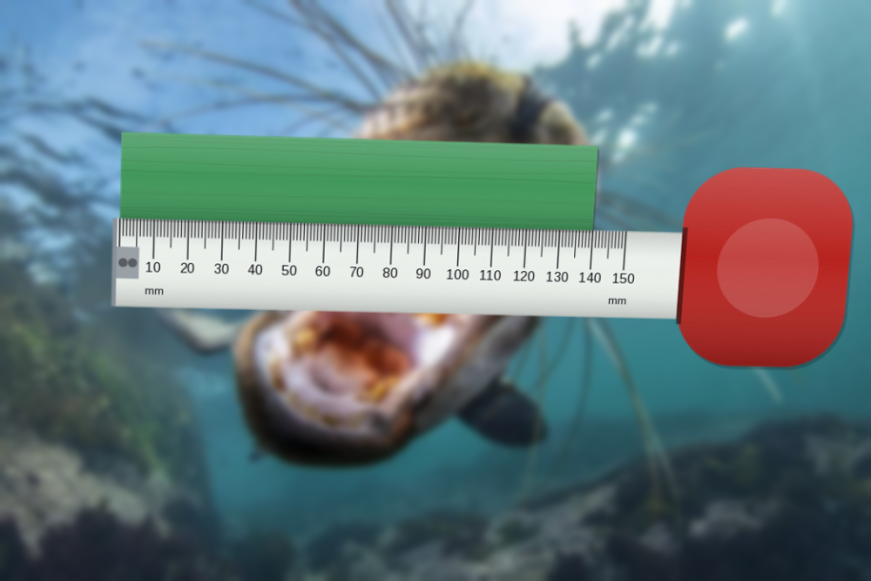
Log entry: **140** mm
